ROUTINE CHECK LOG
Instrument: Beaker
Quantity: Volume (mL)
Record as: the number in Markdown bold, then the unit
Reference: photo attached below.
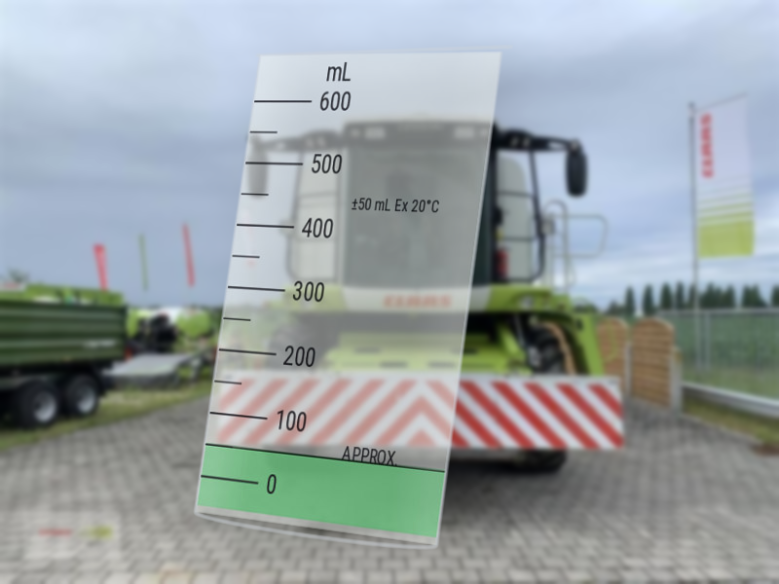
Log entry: **50** mL
